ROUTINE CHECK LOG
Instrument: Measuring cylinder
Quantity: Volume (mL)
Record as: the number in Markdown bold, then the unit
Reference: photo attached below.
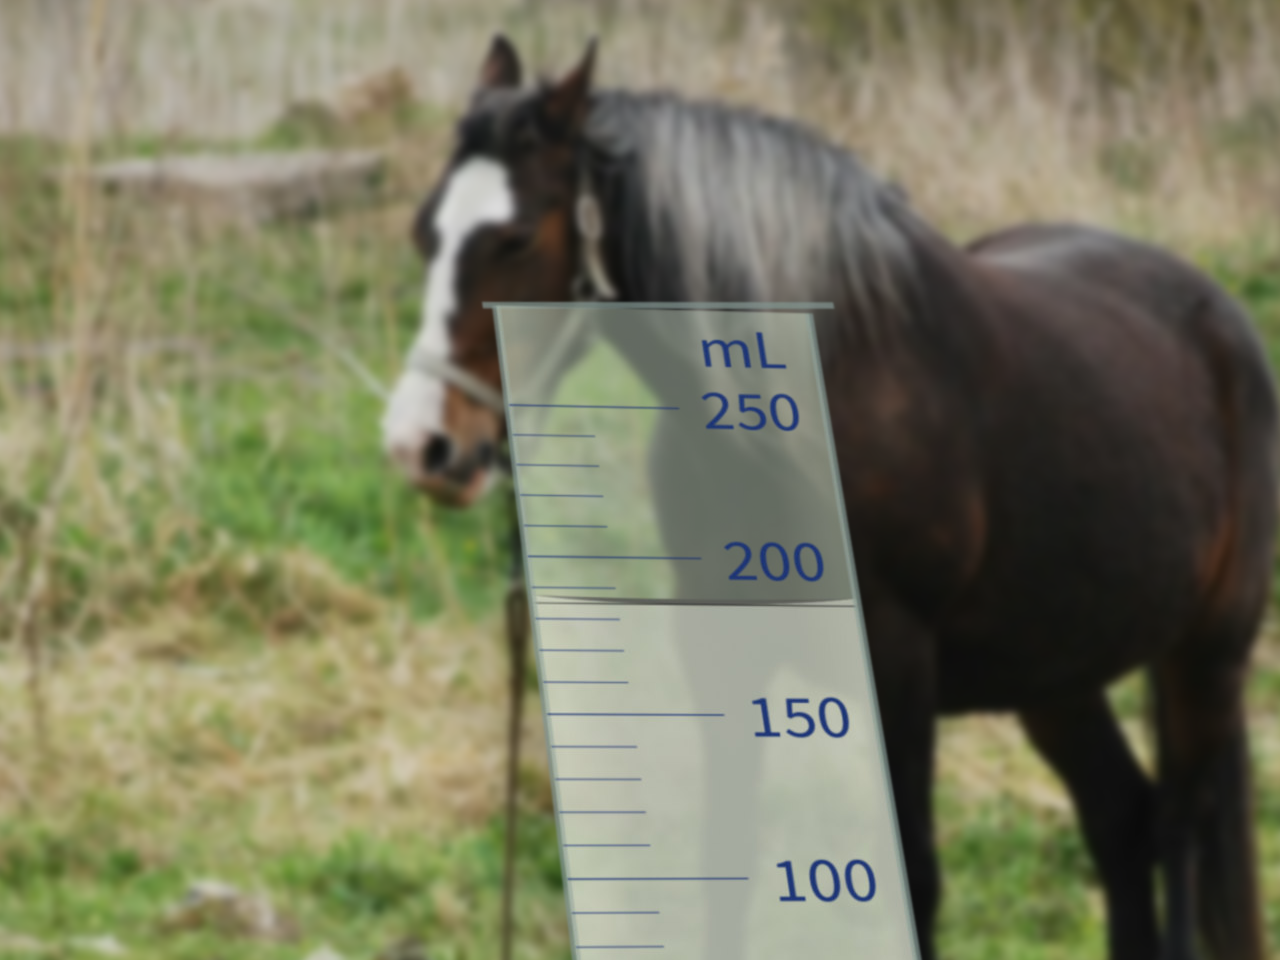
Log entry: **185** mL
